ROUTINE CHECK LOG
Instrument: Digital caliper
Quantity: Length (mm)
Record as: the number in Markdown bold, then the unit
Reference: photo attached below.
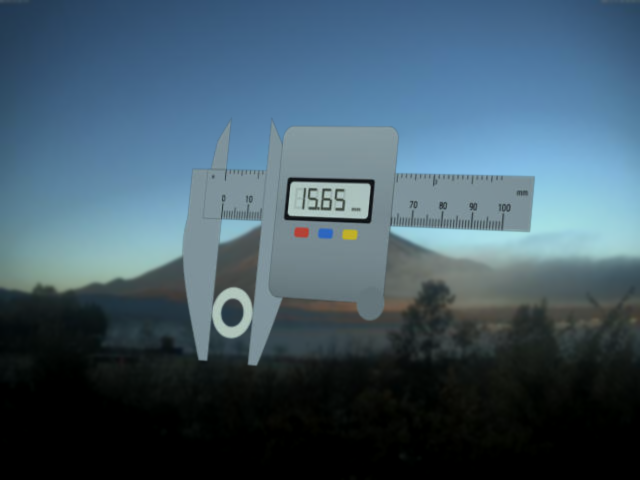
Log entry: **15.65** mm
